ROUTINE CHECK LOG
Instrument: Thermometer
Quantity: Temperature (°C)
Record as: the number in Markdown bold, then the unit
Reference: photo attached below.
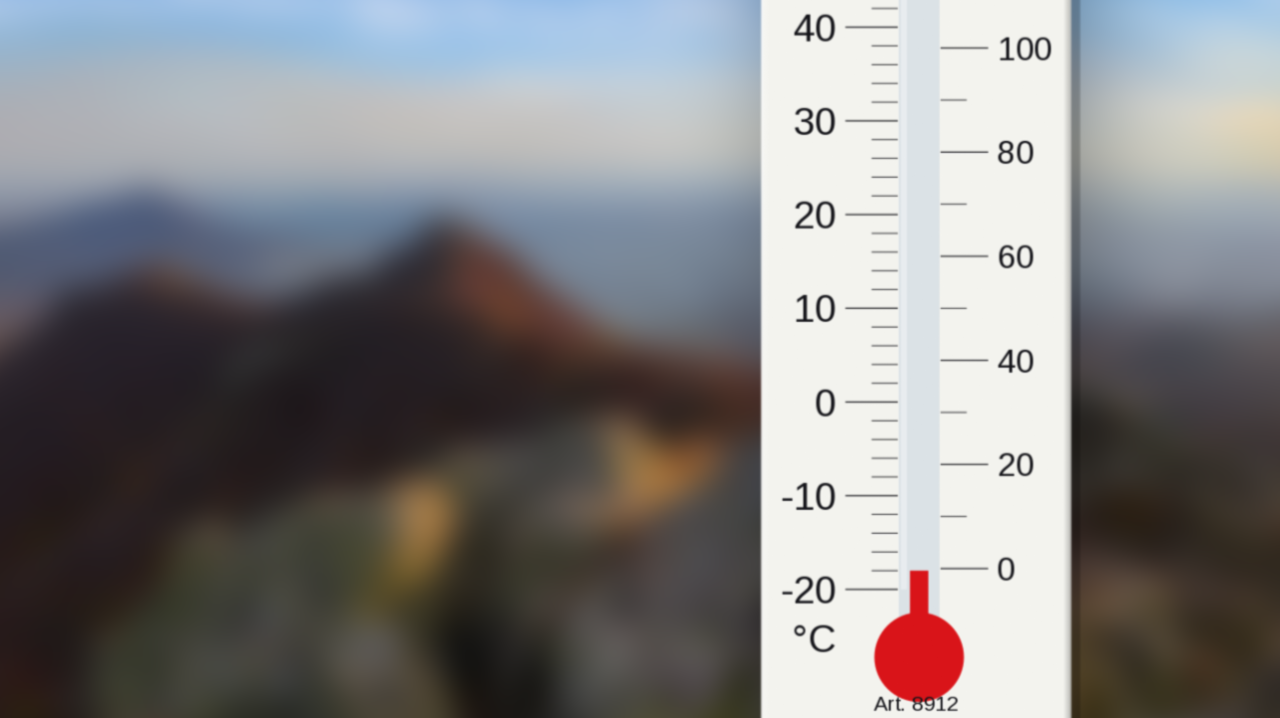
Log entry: **-18** °C
